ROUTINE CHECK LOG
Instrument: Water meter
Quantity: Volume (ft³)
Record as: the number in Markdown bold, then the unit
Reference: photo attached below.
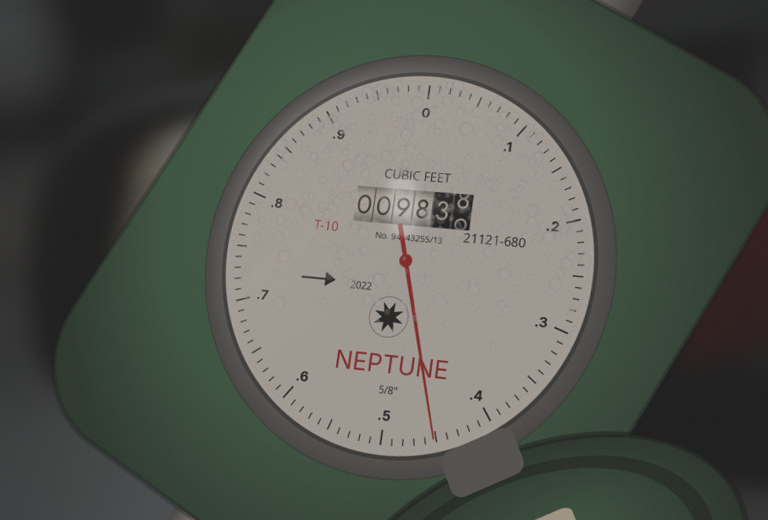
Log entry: **9838.45** ft³
